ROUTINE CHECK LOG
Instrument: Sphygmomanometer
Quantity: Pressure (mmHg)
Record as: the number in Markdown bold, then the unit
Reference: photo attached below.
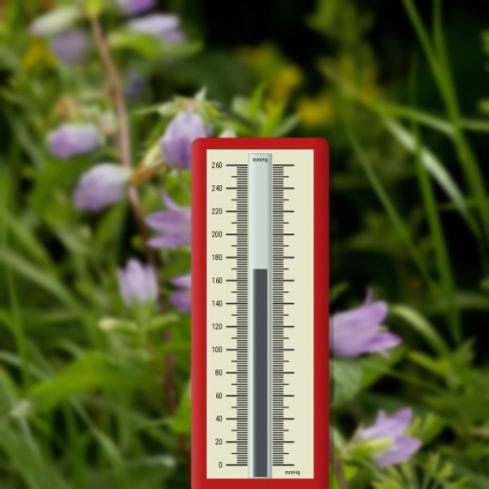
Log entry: **170** mmHg
